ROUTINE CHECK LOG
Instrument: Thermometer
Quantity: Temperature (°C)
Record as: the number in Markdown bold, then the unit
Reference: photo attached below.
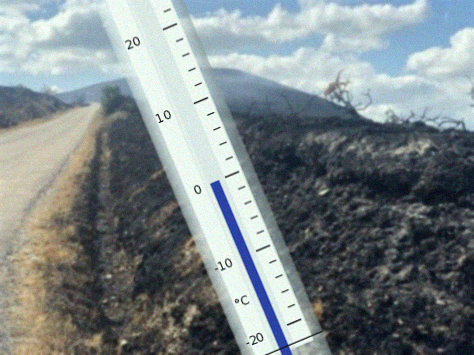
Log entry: **0** °C
